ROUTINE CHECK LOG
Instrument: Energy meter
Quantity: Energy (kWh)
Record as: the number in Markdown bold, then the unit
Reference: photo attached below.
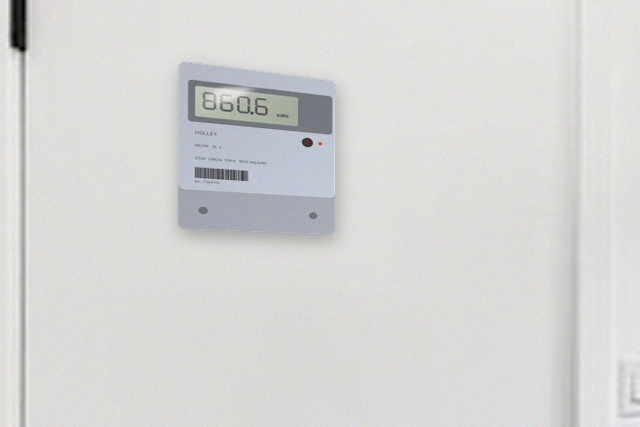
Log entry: **860.6** kWh
